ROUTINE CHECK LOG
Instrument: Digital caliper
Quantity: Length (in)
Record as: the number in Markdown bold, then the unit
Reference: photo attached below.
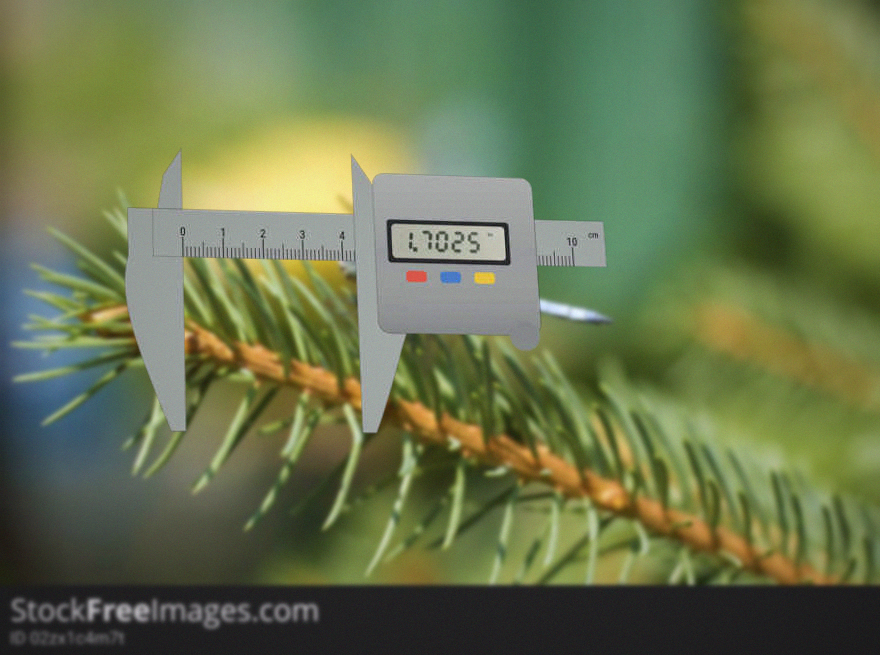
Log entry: **1.7025** in
